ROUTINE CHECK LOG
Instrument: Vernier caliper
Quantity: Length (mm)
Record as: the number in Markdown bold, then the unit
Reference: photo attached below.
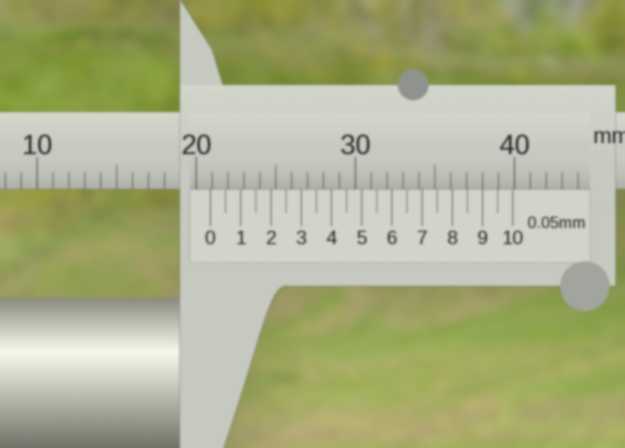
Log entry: **20.9** mm
